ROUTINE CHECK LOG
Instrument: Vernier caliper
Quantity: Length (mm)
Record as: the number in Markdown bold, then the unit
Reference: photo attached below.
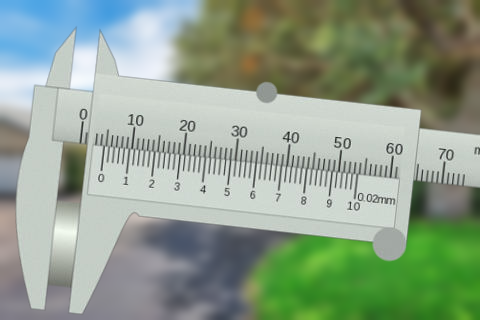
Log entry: **4.6** mm
